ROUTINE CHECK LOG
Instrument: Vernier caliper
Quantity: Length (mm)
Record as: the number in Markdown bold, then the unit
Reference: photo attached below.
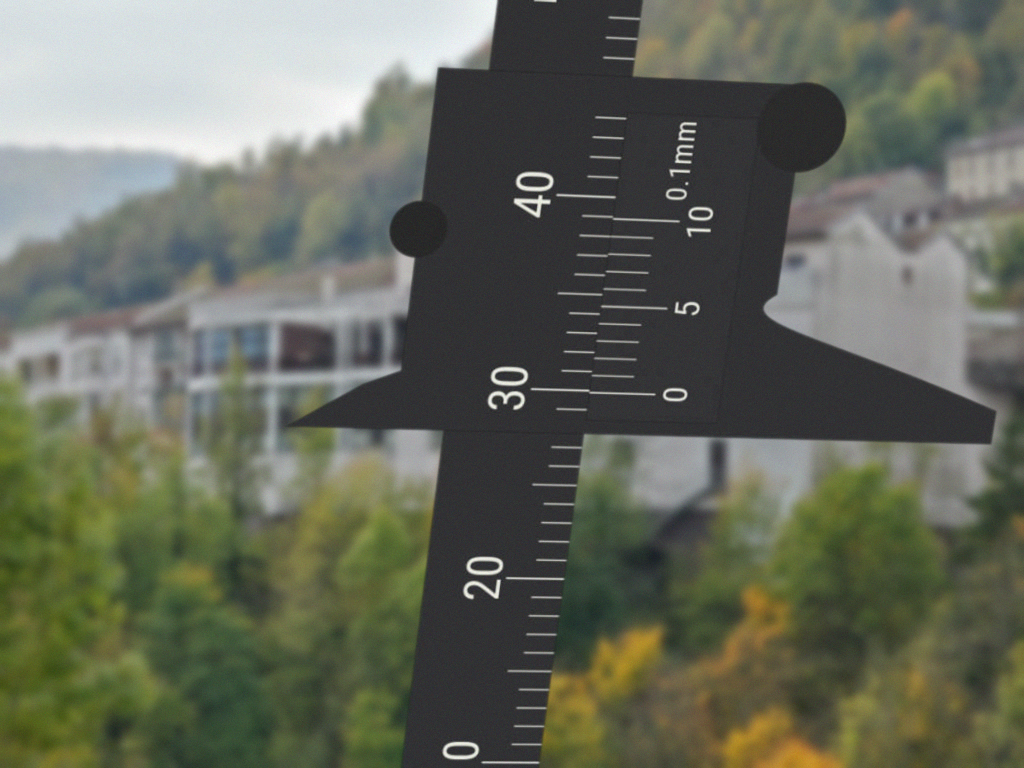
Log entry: **29.9** mm
